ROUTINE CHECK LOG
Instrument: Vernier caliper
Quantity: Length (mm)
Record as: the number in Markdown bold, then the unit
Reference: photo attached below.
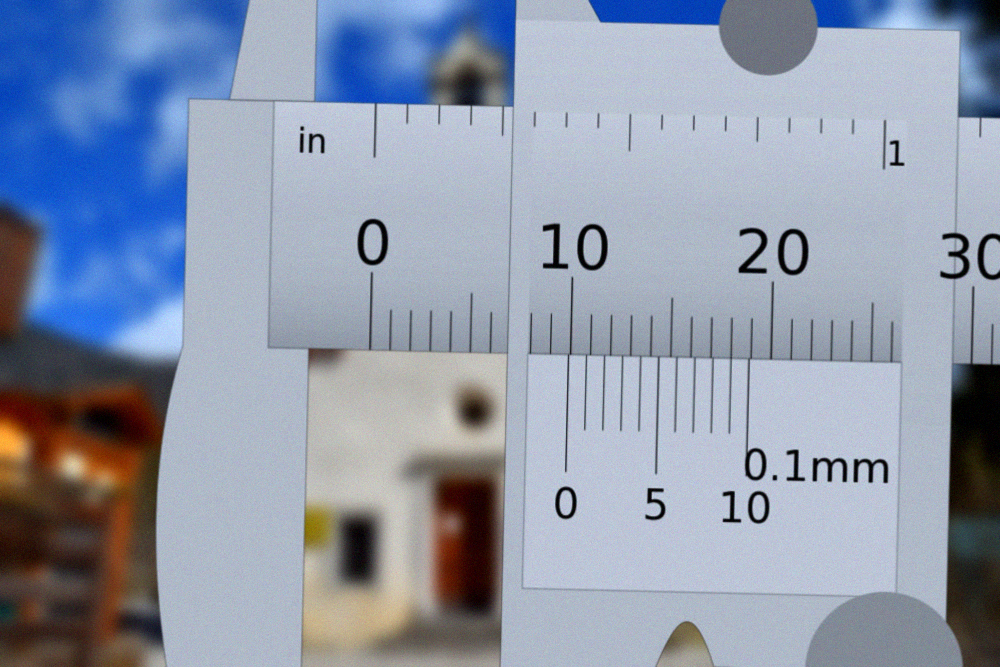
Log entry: **9.9** mm
